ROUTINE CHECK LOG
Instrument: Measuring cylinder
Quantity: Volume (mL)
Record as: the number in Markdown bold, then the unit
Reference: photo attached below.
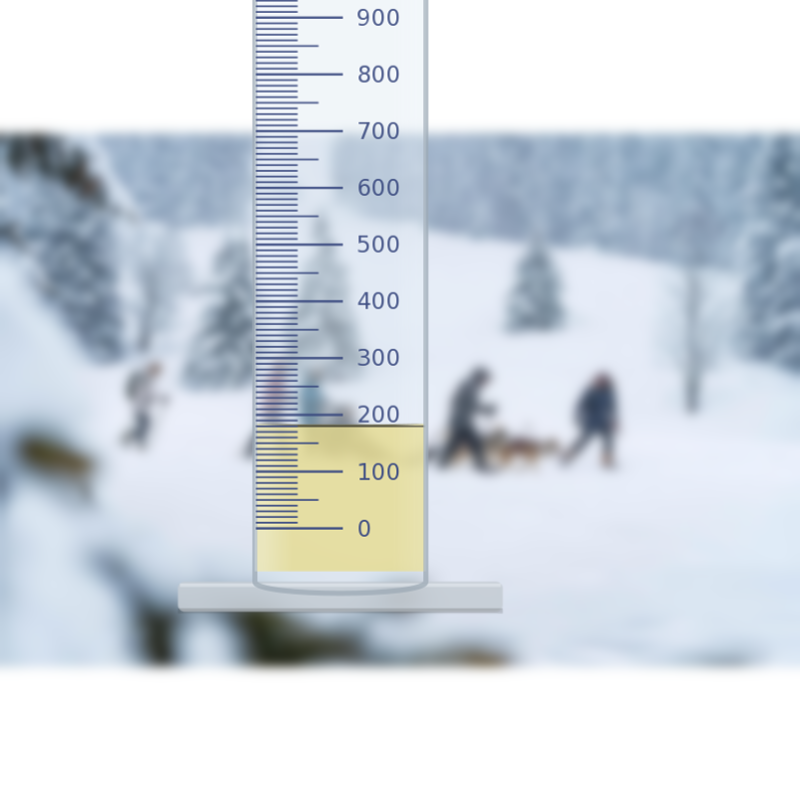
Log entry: **180** mL
